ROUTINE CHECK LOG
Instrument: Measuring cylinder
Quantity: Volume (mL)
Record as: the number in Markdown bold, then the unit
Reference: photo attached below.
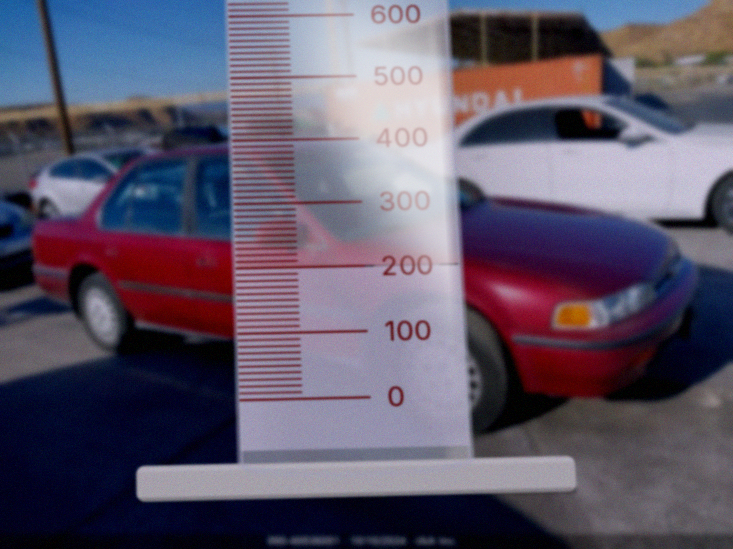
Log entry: **200** mL
